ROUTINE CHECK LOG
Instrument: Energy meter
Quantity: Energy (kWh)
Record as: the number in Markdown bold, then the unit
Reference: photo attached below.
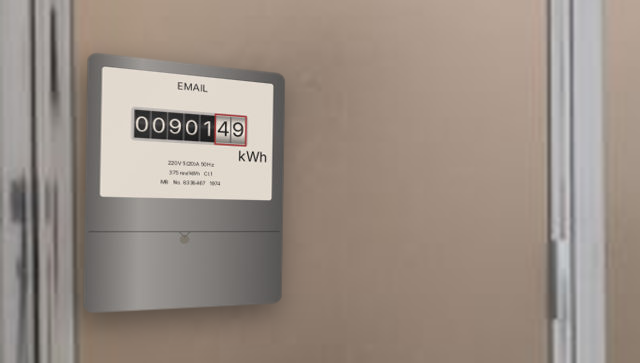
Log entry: **901.49** kWh
